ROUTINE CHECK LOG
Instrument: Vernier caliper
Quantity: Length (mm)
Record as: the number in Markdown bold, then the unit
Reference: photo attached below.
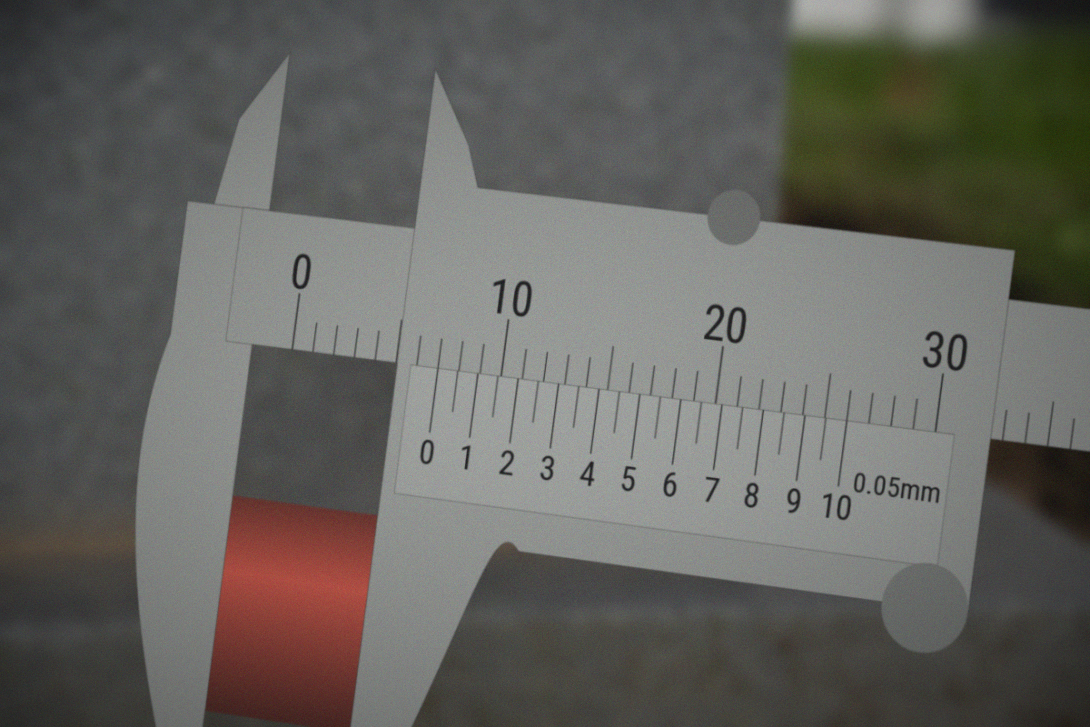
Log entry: **7.0** mm
